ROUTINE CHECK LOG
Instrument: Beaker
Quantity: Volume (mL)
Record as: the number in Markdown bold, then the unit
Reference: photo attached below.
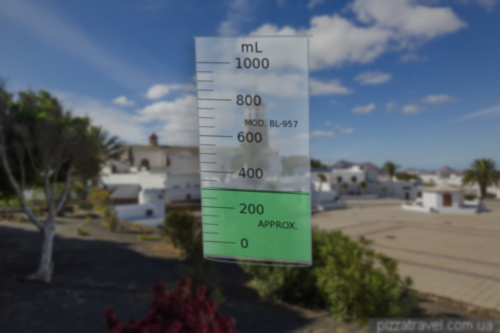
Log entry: **300** mL
